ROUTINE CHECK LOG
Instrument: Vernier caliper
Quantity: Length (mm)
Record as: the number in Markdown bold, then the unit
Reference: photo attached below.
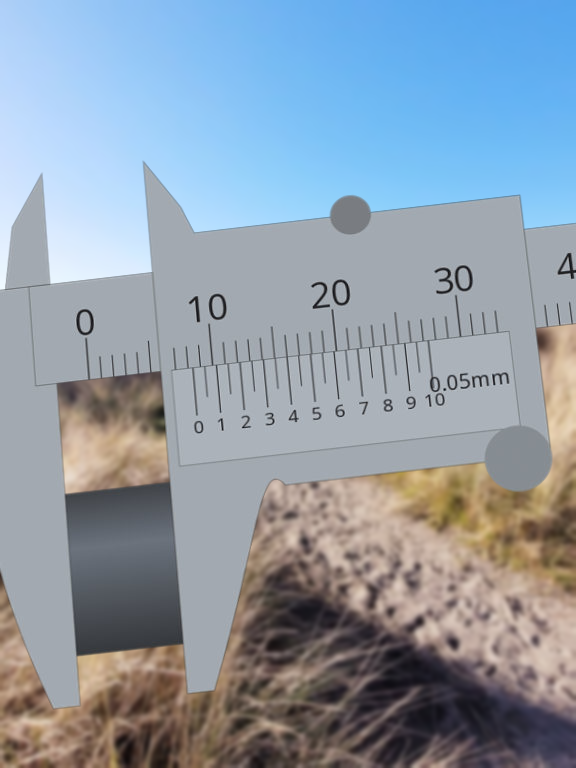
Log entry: **8.4** mm
